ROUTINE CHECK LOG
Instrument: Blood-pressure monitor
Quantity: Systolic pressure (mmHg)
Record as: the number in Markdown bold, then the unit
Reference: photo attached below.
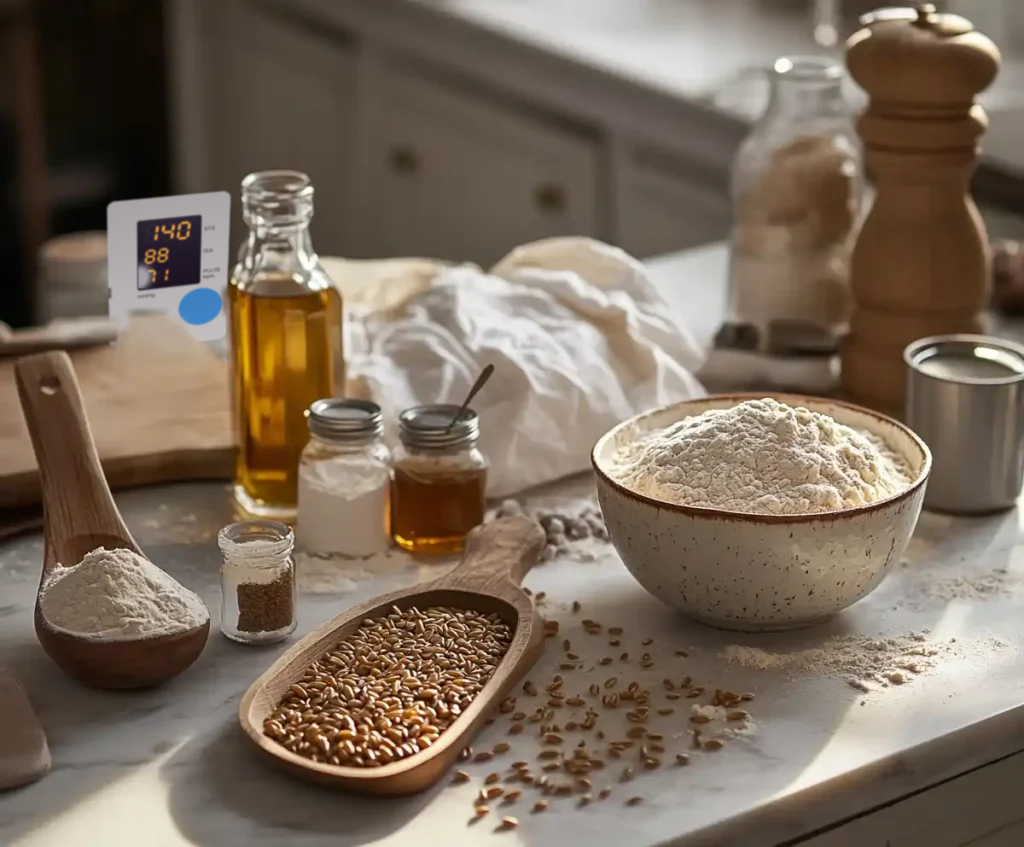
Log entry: **140** mmHg
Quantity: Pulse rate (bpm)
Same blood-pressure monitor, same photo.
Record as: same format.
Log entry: **71** bpm
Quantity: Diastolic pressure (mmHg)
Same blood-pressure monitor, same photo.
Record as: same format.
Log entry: **88** mmHg
